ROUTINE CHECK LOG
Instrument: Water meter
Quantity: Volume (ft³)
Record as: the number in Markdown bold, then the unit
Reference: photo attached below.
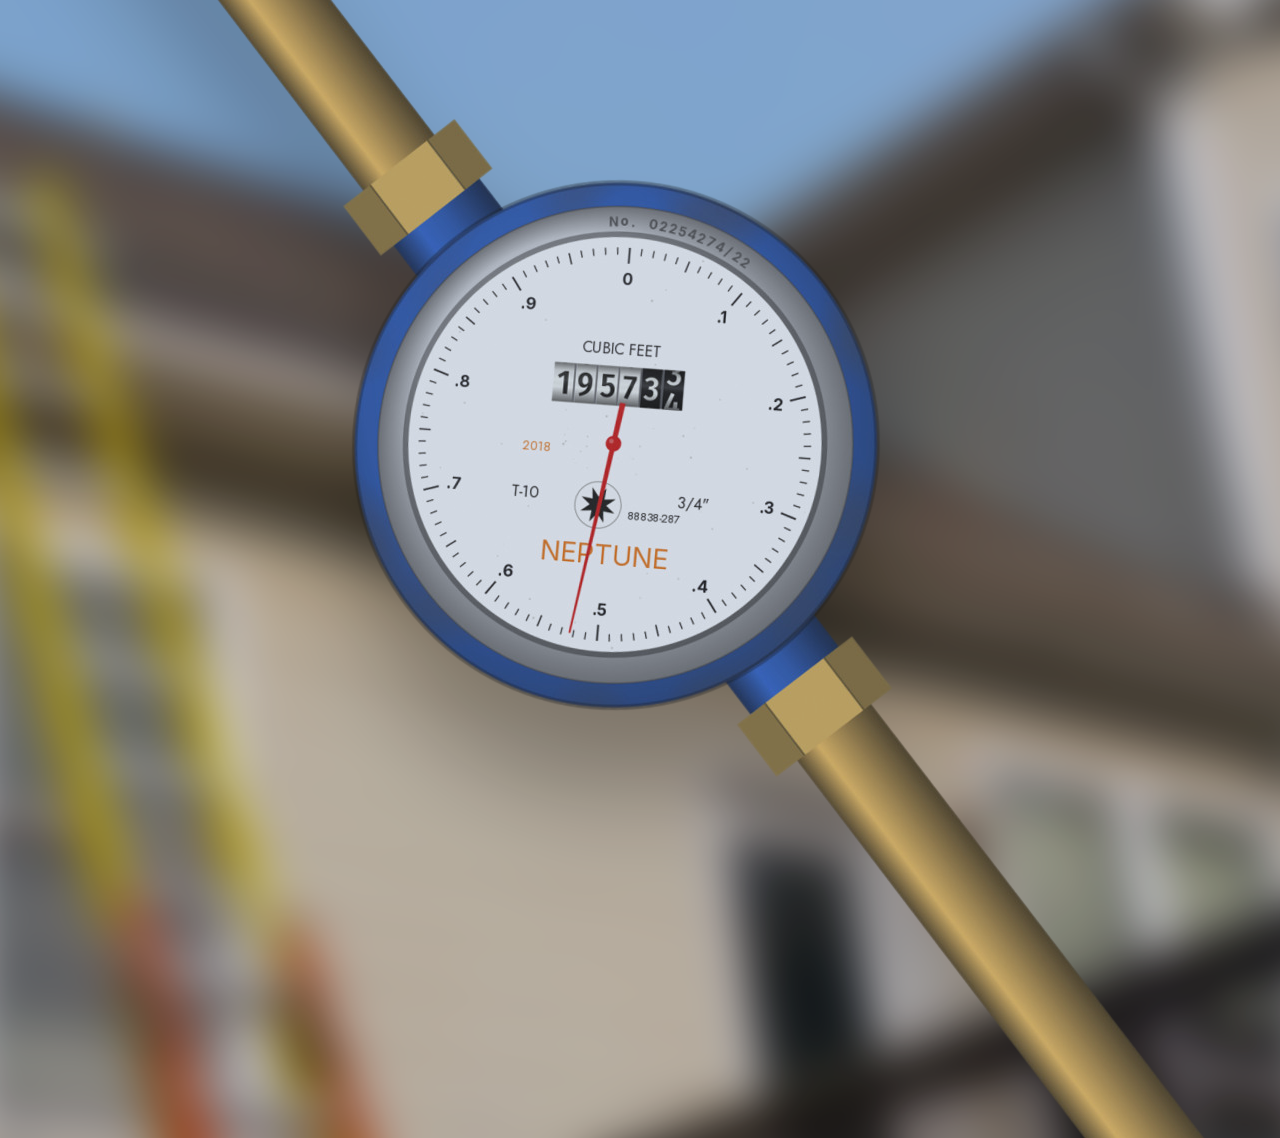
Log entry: **195733.52** ft³
